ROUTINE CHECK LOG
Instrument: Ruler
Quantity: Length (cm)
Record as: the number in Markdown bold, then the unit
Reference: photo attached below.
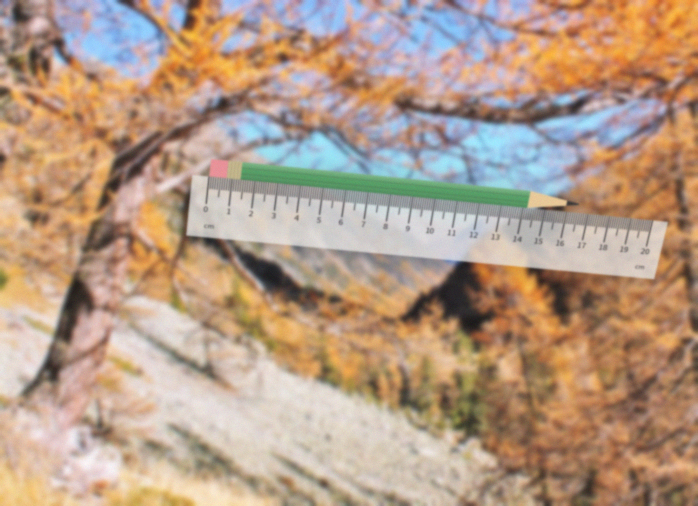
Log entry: **16.5** cm
